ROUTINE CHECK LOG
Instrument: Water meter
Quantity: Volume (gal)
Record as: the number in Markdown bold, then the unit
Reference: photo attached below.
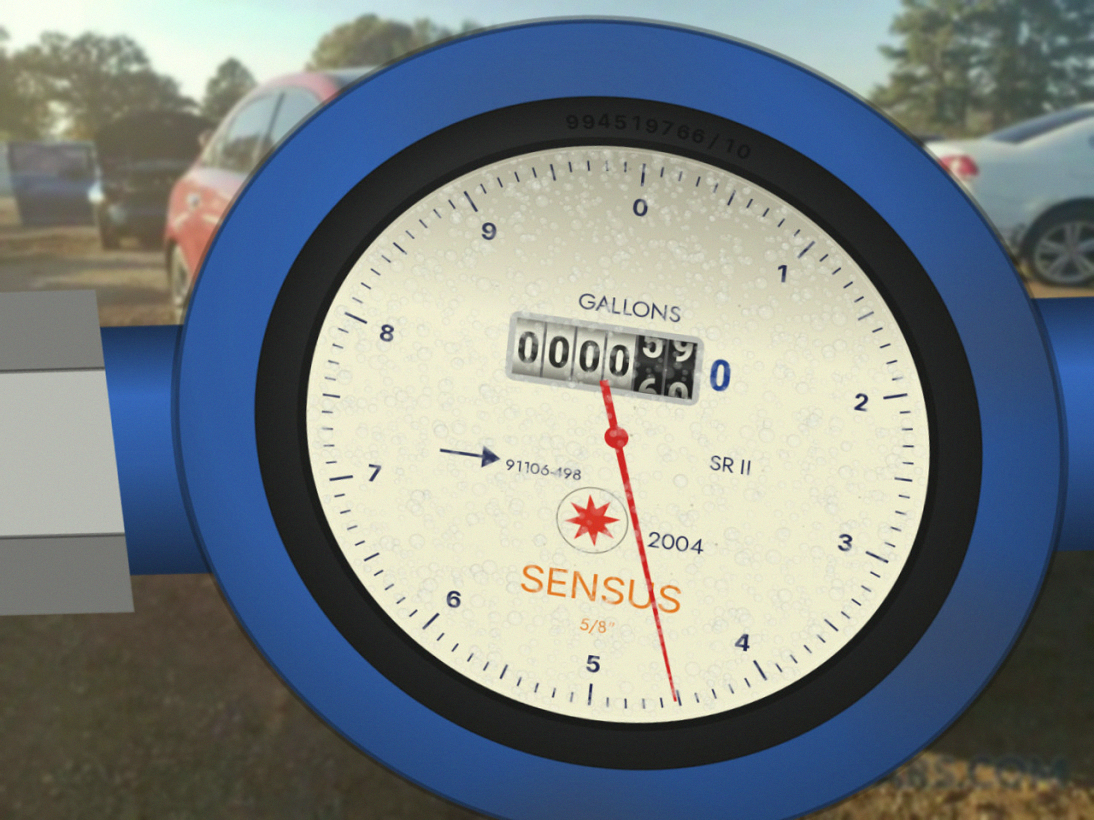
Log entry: **594.5** gal
